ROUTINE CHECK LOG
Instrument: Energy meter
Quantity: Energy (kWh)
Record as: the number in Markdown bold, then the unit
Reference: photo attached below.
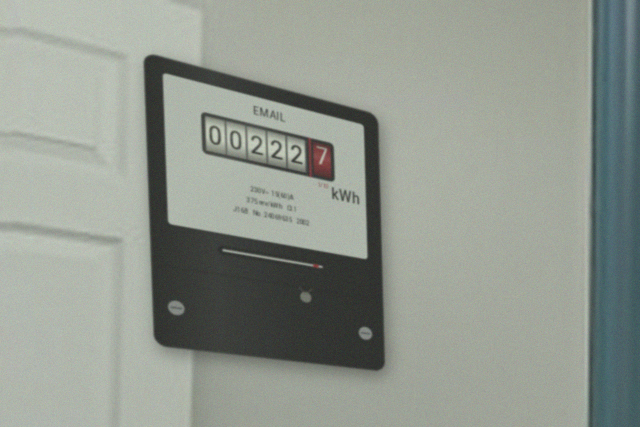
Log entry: **222.7** kWh
